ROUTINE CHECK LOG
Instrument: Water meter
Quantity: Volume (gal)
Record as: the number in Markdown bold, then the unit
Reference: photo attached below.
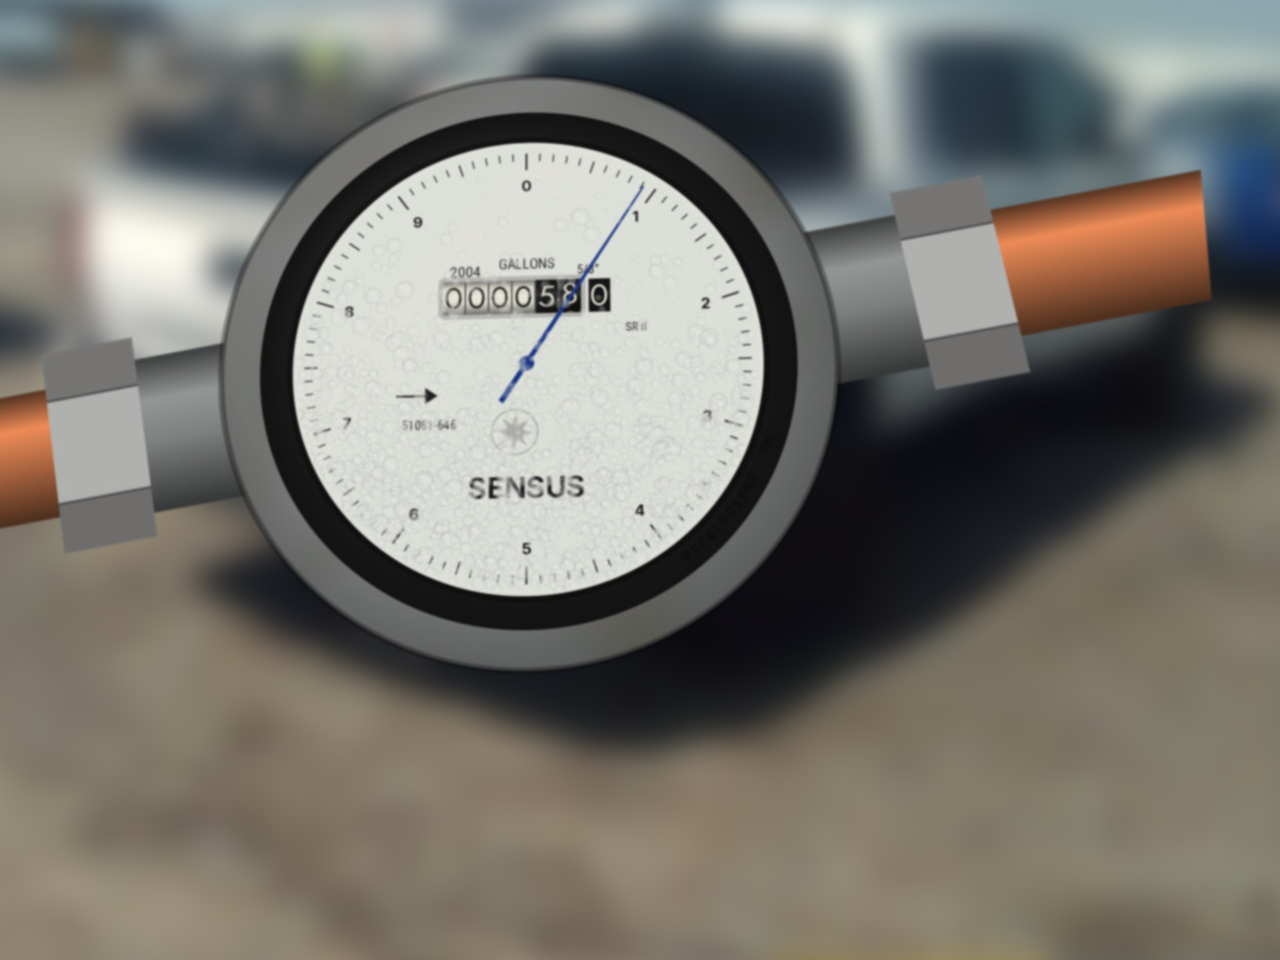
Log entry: **580.9** gal
